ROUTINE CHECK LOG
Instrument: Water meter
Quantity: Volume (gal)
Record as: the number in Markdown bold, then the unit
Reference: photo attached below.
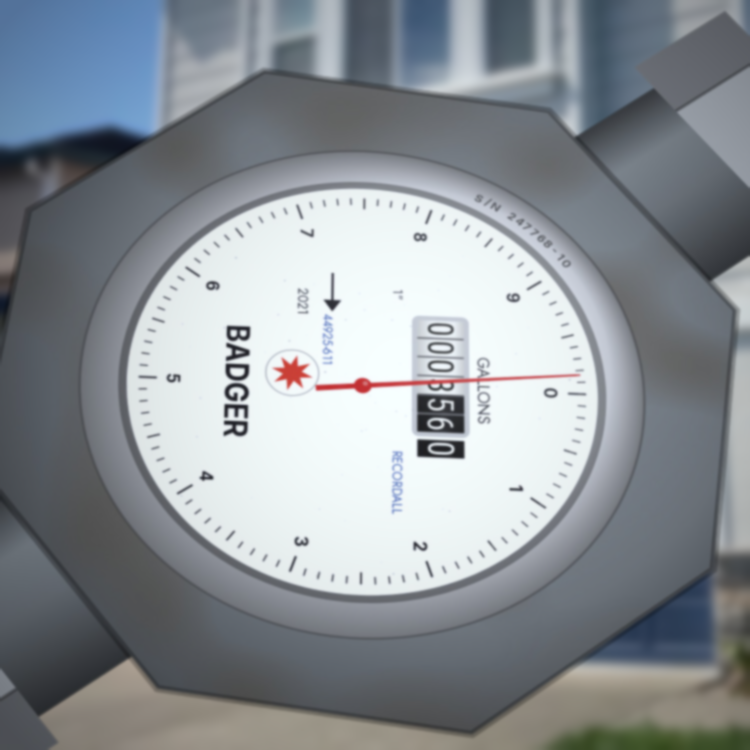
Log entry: **3559.8** gal
